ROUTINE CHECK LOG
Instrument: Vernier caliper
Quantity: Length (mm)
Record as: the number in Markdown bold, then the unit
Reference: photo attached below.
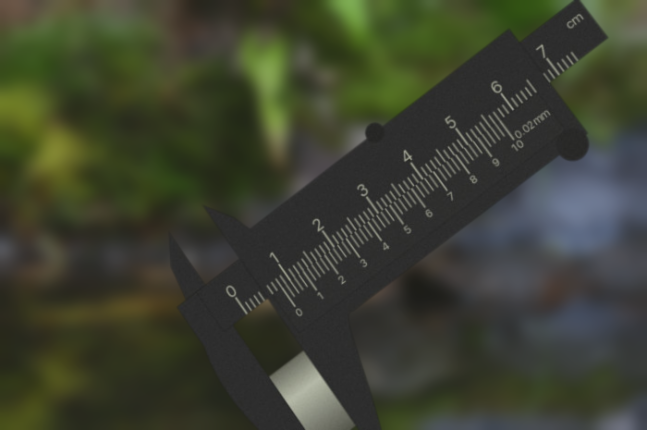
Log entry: **8.0** mm
